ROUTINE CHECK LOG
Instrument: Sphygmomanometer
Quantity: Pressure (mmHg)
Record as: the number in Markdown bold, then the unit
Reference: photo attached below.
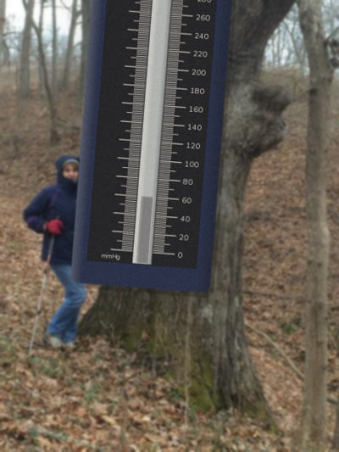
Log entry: **60** mmHg
